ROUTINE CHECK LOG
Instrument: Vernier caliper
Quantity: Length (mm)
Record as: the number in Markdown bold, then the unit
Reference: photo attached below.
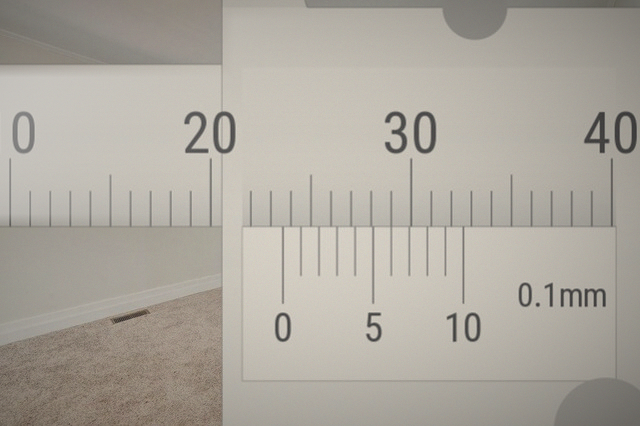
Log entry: **23.6** mm
